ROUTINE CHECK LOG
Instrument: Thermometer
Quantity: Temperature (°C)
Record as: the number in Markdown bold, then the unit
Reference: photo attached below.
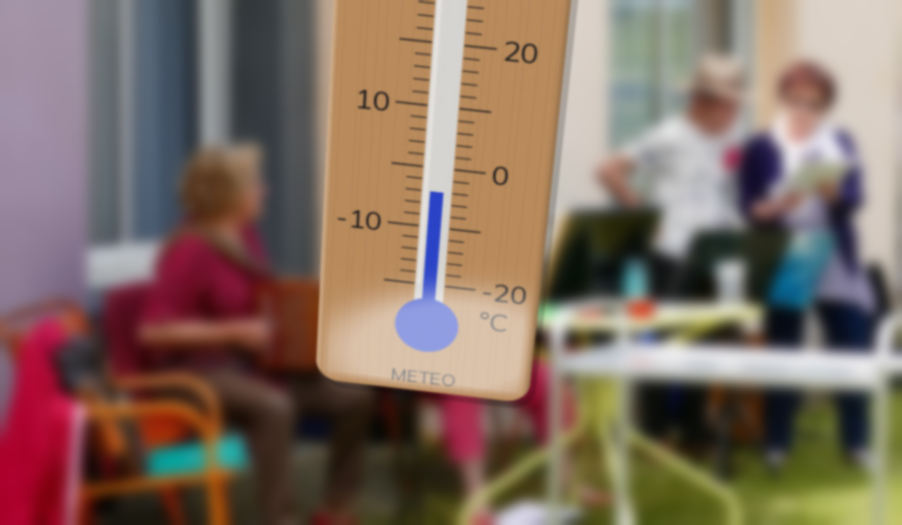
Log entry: **-4** °C
